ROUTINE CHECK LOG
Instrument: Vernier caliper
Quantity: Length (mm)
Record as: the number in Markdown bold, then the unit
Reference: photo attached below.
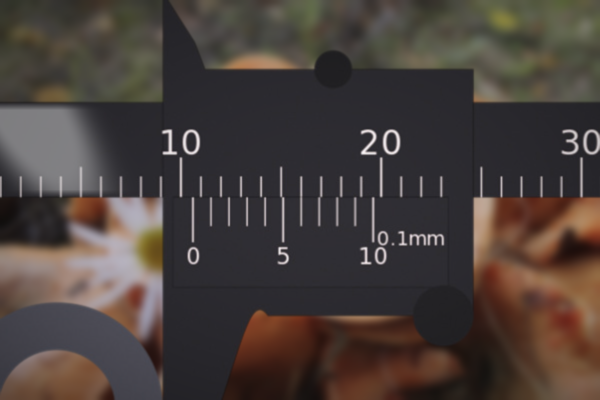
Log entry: **10.6** mm
